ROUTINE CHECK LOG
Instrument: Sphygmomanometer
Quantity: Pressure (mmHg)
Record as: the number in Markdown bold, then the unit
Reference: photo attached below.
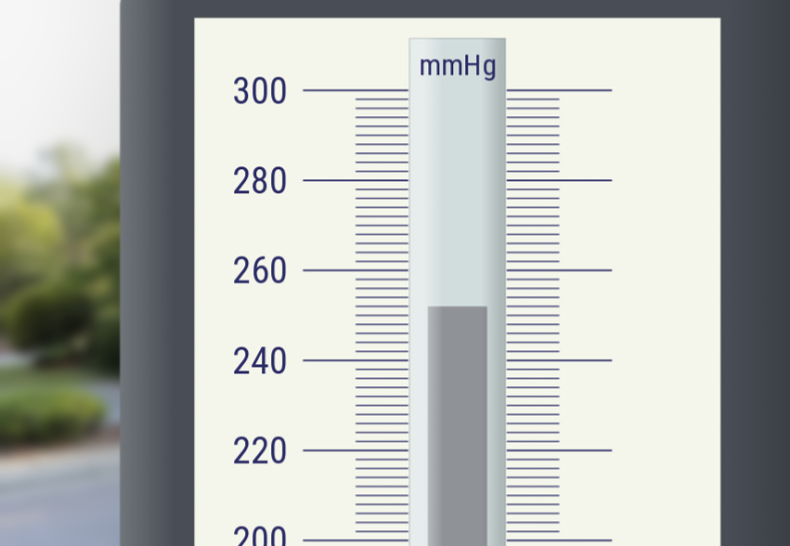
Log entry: **252** mmHg
